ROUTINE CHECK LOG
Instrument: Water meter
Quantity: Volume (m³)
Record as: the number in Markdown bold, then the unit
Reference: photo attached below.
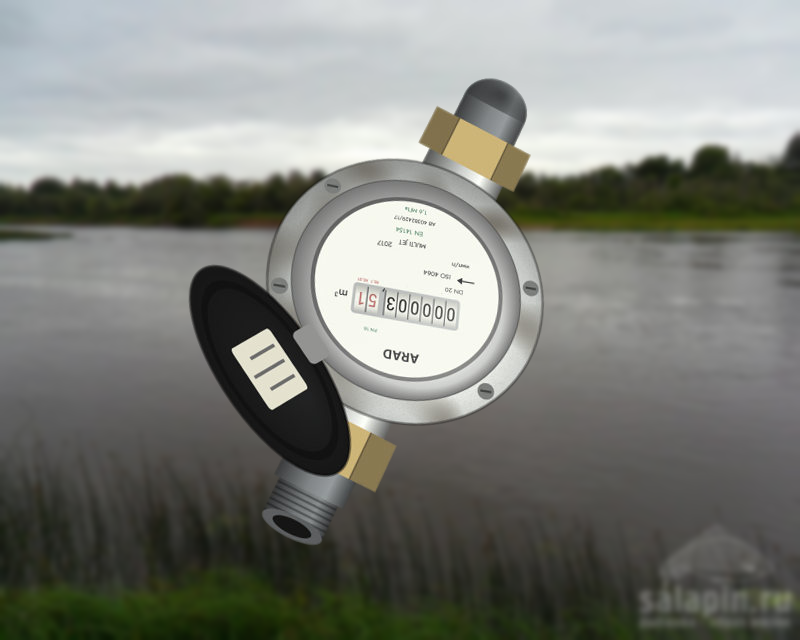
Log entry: **3.51** m³
